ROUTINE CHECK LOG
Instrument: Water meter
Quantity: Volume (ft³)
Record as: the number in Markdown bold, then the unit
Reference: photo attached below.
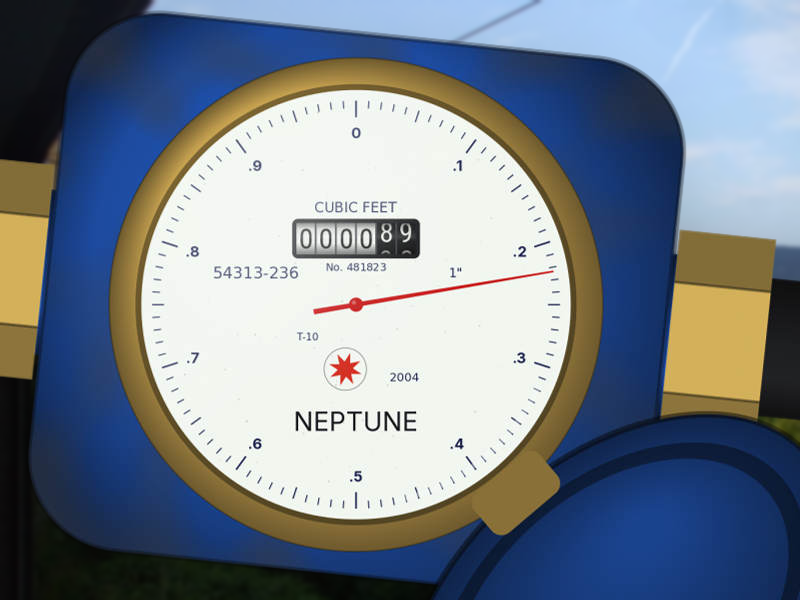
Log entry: **89.22** ft³
